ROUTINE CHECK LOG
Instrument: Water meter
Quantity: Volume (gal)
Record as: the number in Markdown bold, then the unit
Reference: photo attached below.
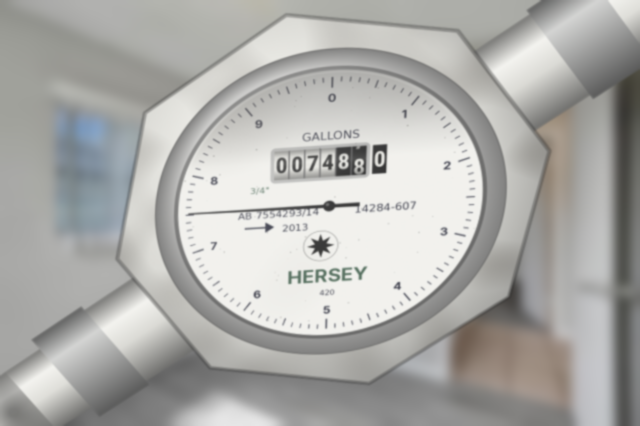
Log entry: **74877.5** gal
